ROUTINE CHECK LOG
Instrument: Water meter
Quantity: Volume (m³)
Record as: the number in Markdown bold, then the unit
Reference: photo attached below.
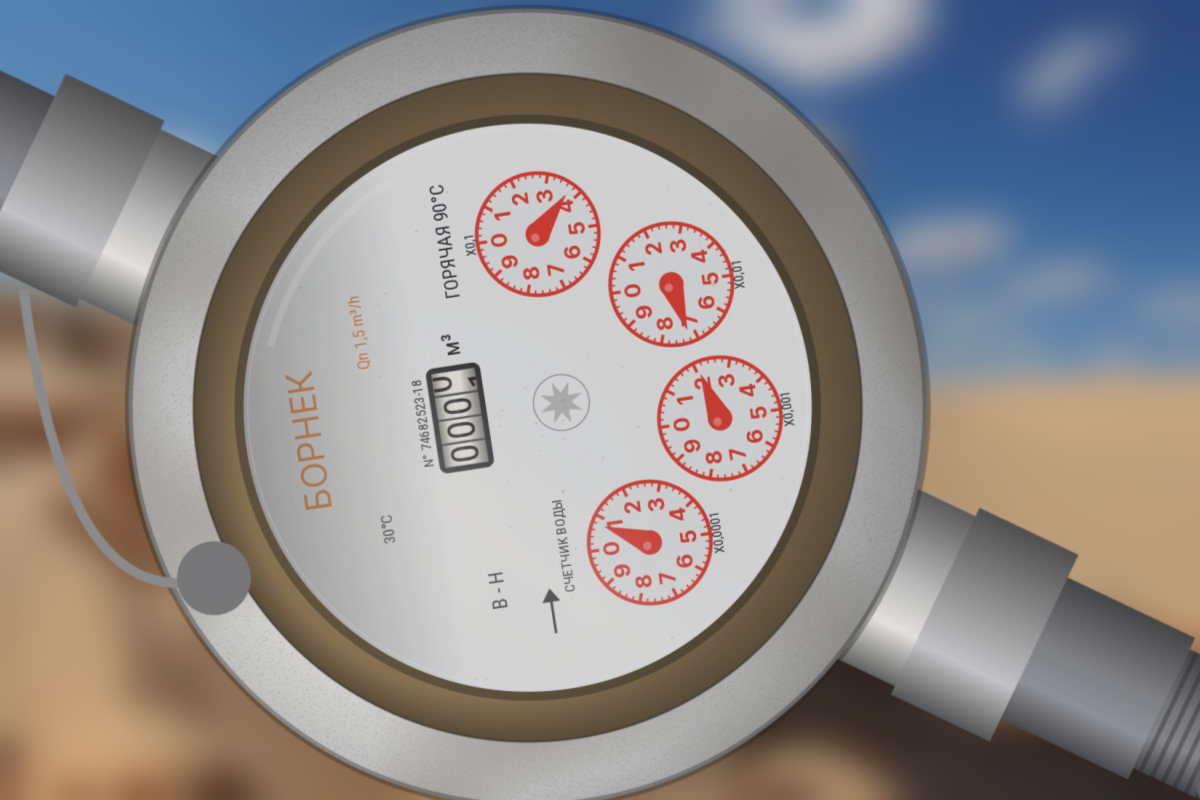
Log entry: **0.3720** m³
